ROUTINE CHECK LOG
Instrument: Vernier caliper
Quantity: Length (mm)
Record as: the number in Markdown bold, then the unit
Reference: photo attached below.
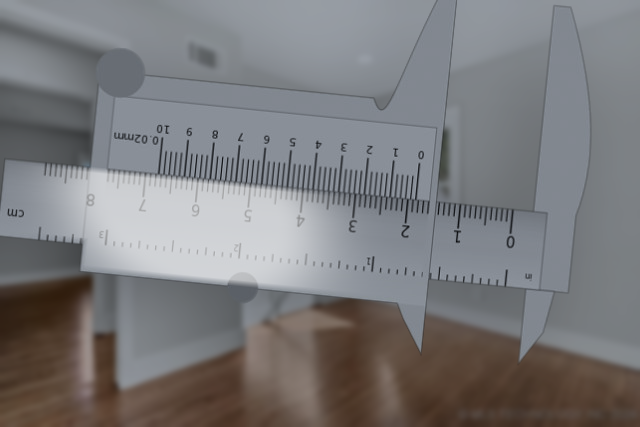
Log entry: **18.5** mm
